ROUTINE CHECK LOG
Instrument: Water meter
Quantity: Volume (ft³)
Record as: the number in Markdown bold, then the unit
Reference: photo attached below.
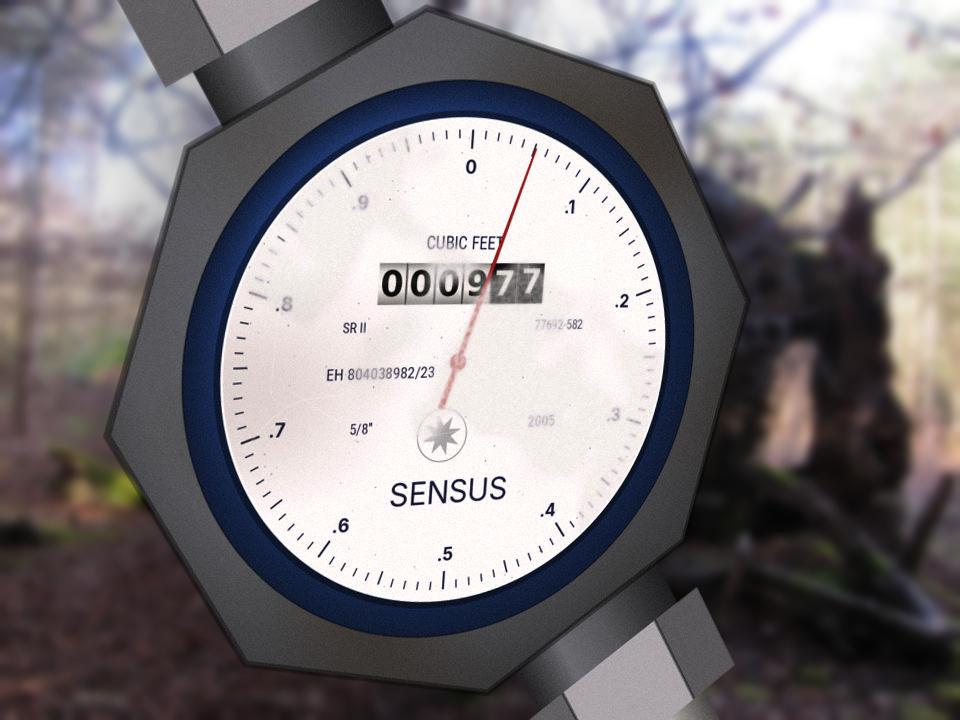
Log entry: **977.05** ft³
